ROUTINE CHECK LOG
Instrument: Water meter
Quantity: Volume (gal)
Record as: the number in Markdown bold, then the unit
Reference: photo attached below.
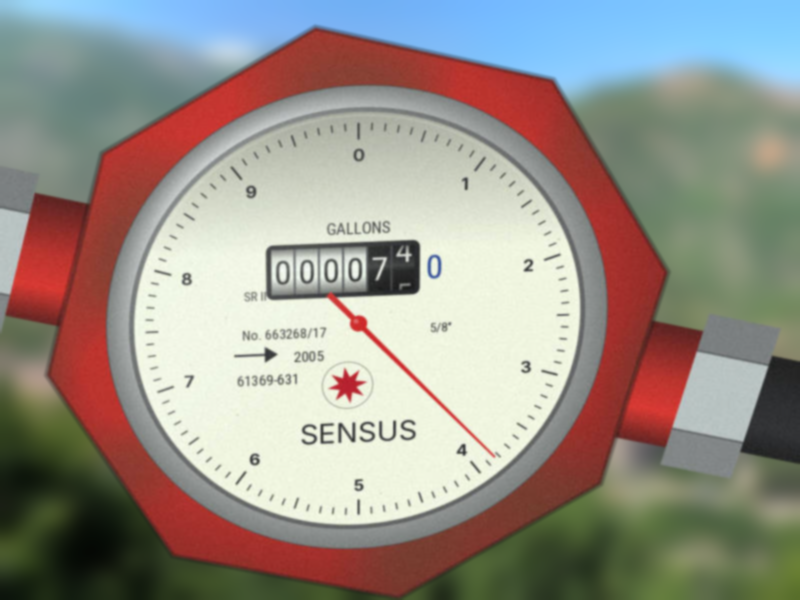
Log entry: **743.8** gal
